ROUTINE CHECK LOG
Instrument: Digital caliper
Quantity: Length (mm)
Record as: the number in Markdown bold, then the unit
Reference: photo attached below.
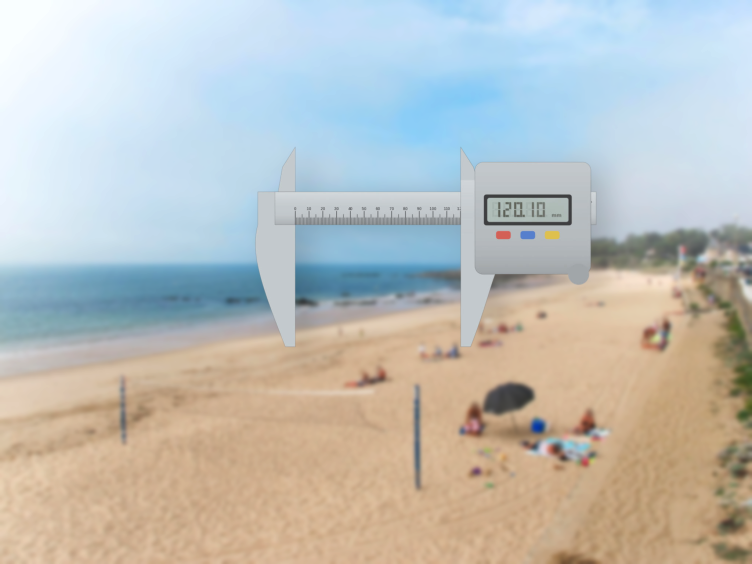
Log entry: **120.10** mm
